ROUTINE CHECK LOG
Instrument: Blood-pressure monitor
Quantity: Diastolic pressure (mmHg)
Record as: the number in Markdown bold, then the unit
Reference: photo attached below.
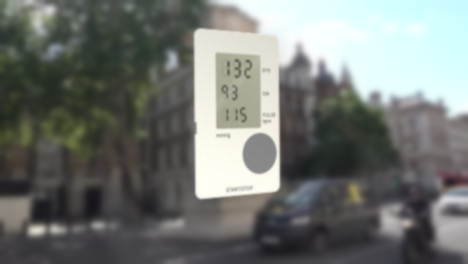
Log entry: **93** mmHg
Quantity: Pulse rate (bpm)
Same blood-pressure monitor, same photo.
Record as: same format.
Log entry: **115** bpm
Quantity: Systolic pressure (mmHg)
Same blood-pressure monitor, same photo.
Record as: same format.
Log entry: **132** mmHg
